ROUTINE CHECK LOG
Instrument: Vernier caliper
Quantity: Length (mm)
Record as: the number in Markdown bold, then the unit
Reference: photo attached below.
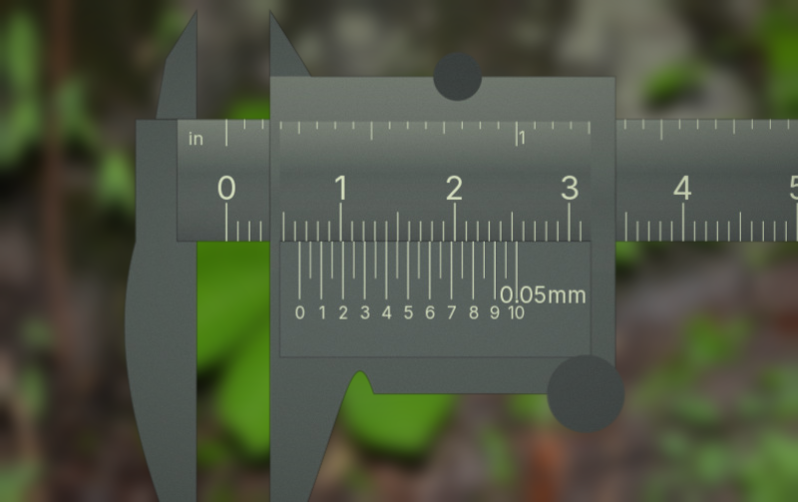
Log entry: **6.4** mm
